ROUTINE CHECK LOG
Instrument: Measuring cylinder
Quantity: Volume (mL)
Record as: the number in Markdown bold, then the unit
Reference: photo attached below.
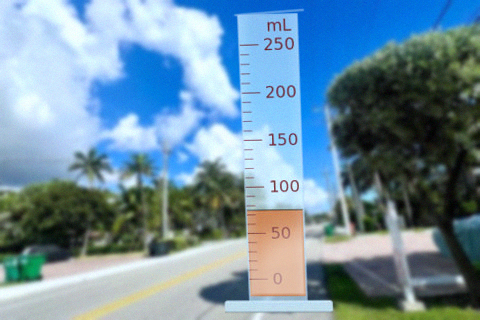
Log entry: **75** mL
